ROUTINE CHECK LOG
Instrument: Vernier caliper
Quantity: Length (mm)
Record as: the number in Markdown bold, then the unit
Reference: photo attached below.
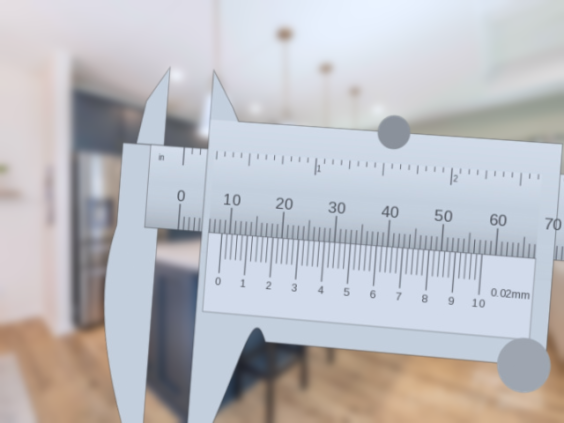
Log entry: **8.5** mm
